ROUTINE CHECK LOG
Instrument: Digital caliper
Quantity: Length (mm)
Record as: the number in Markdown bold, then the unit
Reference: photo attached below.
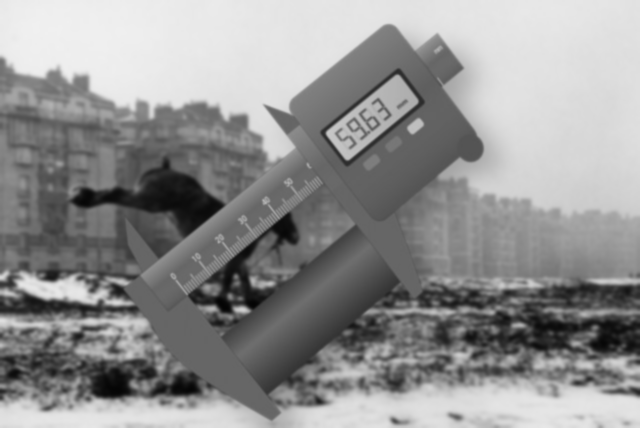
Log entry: **59.63** mm
